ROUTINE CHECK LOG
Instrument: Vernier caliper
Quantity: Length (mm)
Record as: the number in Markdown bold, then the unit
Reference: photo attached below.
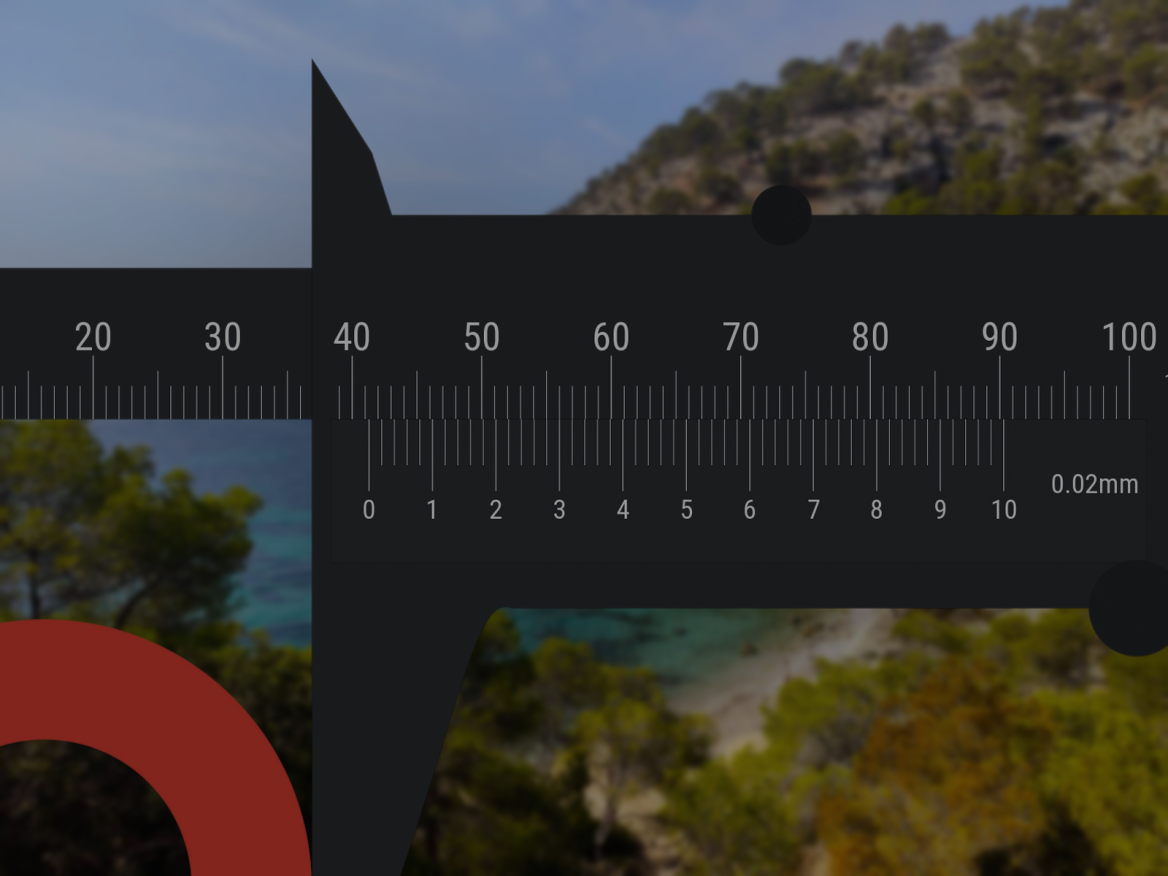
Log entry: **41.3** mm
